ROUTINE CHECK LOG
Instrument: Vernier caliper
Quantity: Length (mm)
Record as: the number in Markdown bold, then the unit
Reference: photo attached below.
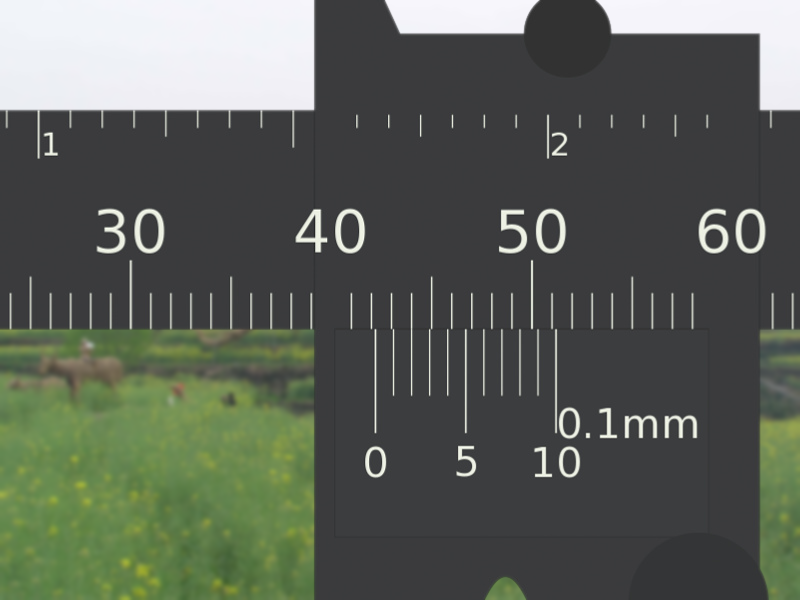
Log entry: **42.2** mm
